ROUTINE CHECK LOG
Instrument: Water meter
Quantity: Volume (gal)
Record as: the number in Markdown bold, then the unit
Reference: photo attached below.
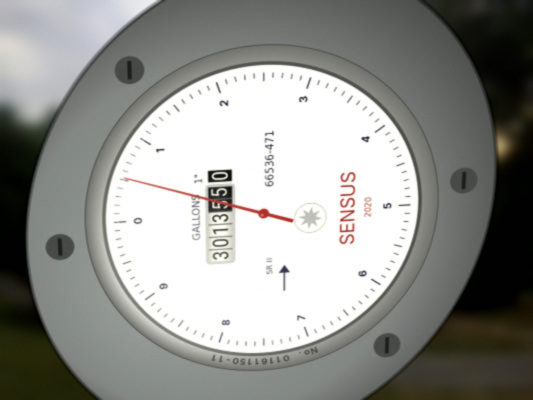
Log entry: **3013550.5** gal
